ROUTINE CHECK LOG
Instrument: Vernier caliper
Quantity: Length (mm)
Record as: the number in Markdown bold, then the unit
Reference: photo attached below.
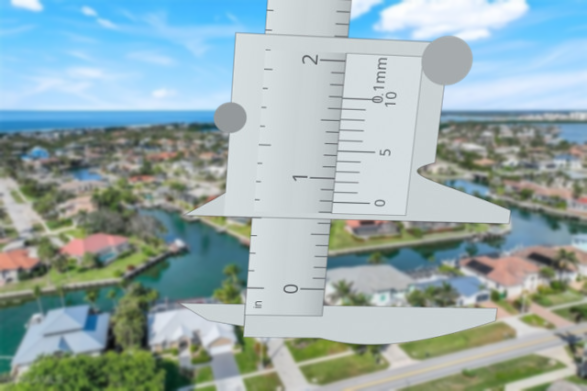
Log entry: **7.9** mm
